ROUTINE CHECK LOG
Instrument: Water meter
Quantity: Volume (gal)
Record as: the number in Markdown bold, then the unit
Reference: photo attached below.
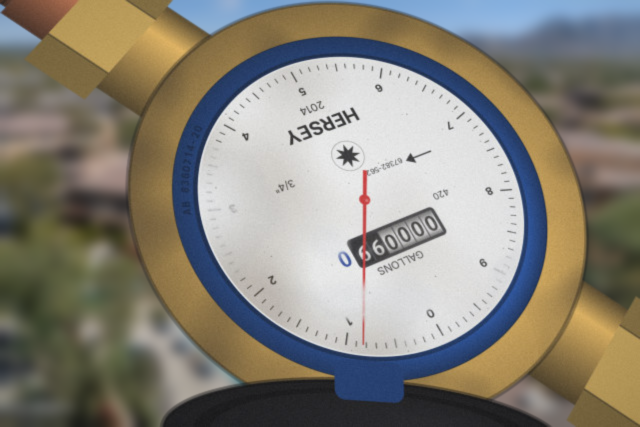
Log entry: **990.8** gal
